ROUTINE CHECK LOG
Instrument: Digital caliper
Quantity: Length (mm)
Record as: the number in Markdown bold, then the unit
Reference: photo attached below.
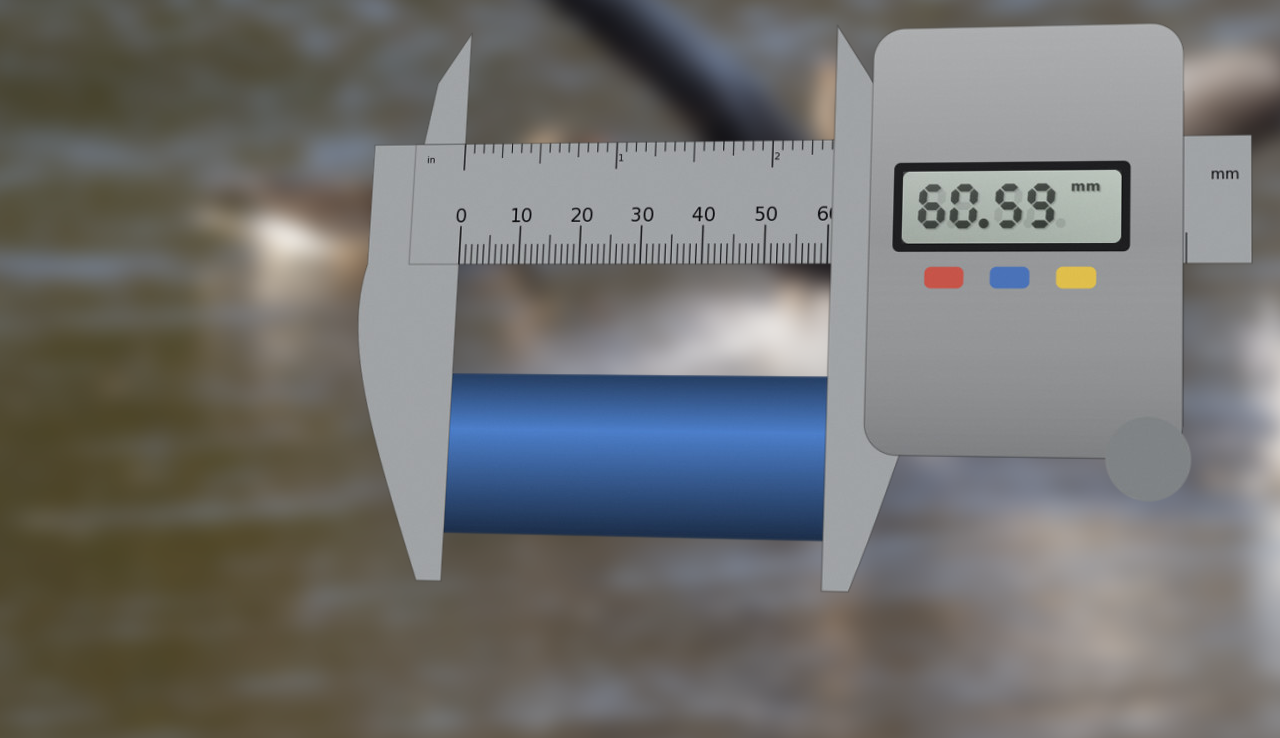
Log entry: **60.59** mm
